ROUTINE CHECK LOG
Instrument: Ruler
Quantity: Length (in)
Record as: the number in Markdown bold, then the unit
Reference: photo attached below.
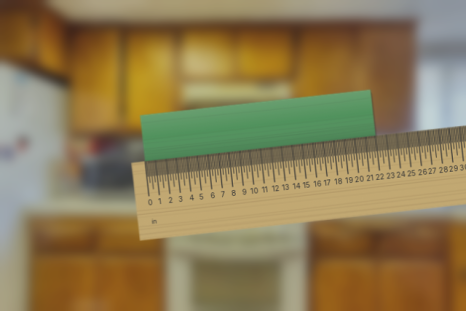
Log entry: **22** in
